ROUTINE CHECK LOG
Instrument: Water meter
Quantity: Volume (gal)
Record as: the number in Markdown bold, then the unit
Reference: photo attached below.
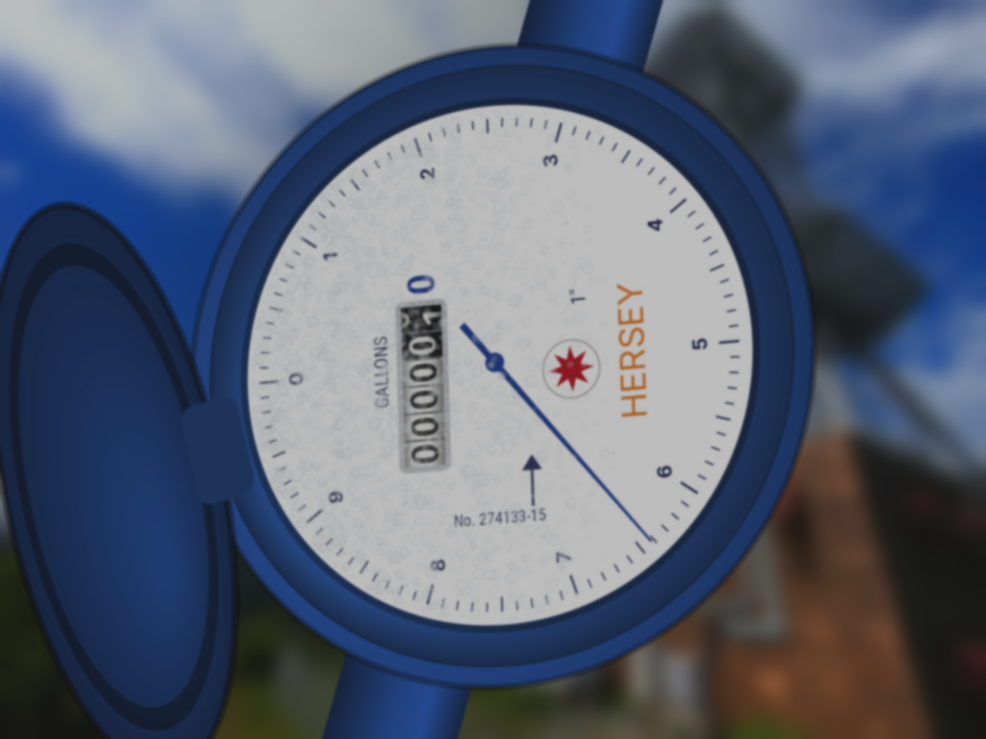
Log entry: **6.4** gal
